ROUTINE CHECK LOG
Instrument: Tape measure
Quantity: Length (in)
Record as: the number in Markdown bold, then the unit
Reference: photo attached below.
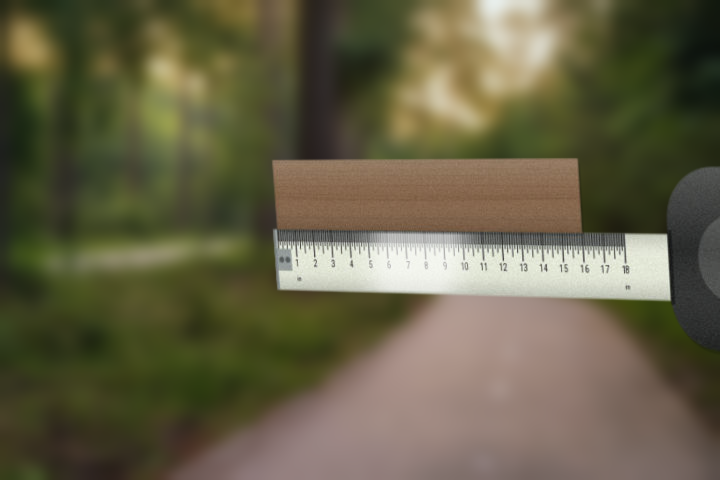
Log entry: **16** in
